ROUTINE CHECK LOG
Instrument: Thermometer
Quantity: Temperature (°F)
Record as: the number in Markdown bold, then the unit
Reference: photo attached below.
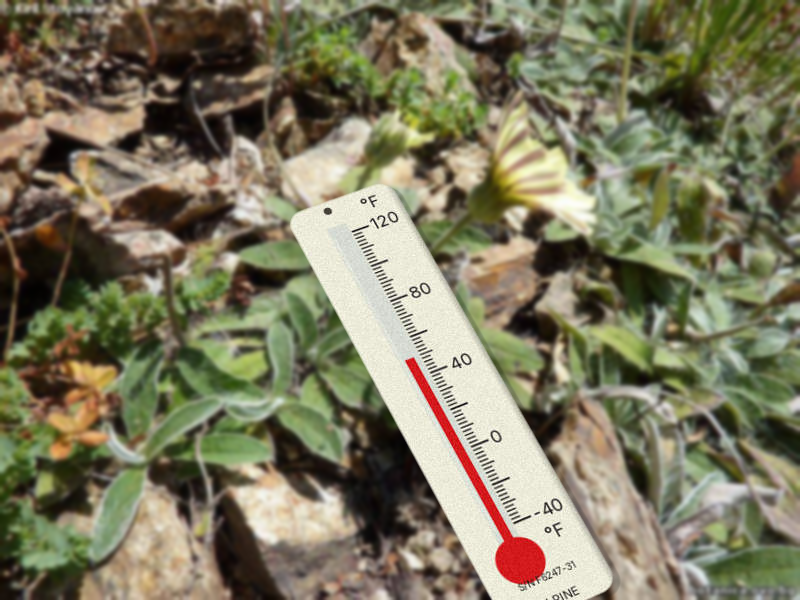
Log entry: **50** °F
